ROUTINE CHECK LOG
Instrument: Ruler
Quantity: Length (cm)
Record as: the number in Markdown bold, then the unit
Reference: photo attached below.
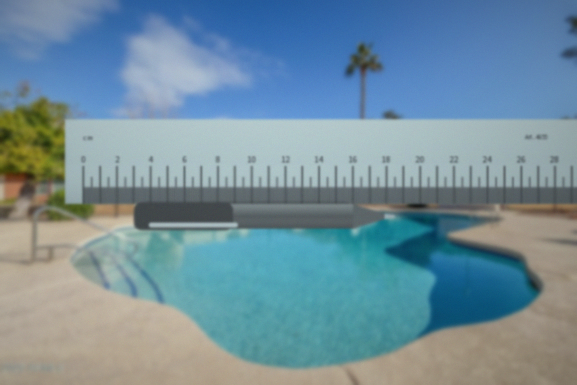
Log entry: **15.5** cm
